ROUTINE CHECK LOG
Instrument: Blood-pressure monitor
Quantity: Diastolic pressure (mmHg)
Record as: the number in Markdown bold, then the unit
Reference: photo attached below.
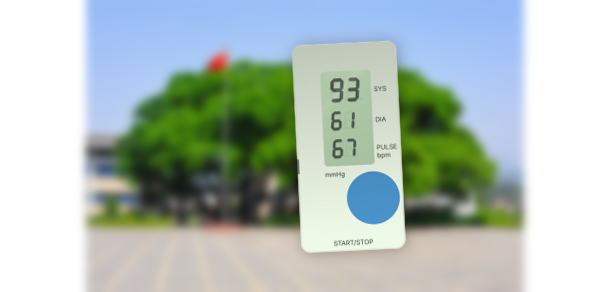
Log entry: **61** mmHg
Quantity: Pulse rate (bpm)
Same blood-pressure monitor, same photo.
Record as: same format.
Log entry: **67** bpm
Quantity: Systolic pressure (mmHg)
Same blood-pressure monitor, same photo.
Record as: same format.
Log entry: **93** mmHg
